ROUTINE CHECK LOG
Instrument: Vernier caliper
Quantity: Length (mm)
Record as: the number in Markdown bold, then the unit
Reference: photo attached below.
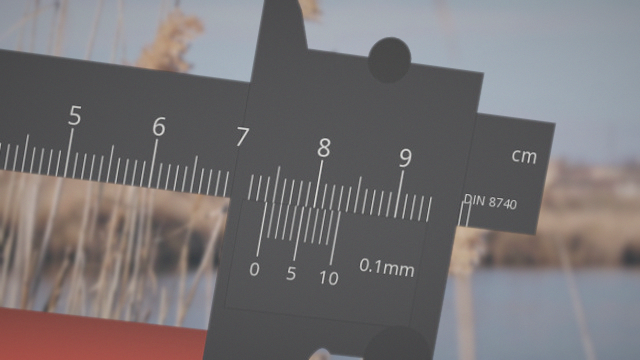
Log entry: **74.2** mm
